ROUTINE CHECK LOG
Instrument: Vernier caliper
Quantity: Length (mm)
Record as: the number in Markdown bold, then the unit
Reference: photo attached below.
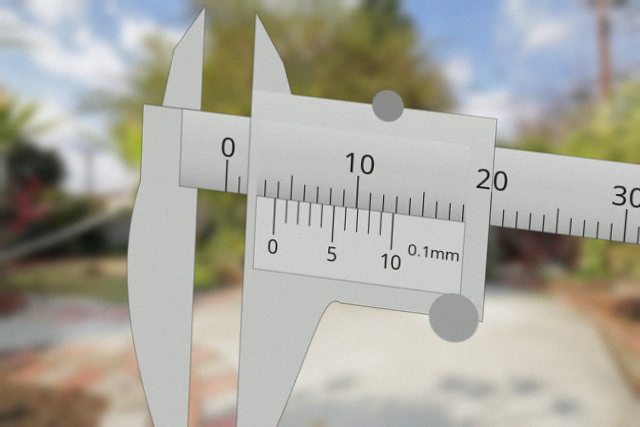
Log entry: **3.8** mm
